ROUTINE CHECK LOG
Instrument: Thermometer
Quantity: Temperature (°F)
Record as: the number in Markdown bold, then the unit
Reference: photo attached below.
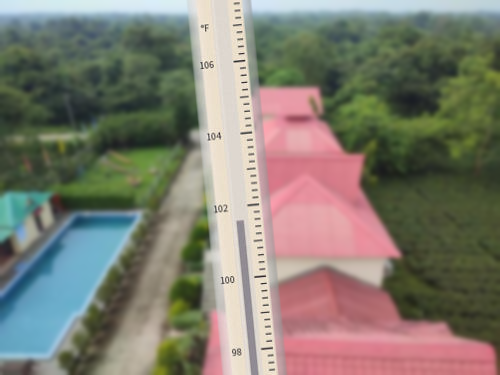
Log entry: **101.6** °F
